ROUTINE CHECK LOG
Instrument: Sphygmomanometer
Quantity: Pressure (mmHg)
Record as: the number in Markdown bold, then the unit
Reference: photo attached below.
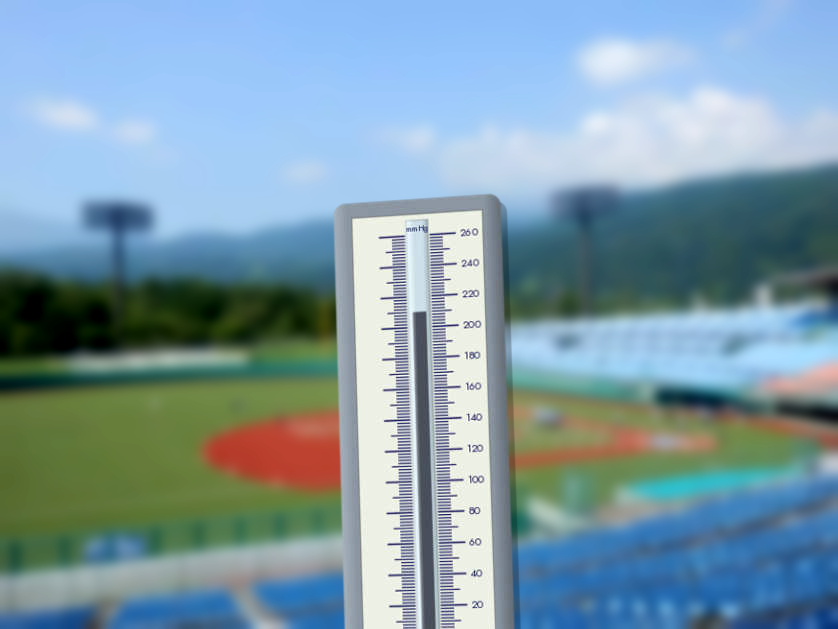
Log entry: **210** mmHg
